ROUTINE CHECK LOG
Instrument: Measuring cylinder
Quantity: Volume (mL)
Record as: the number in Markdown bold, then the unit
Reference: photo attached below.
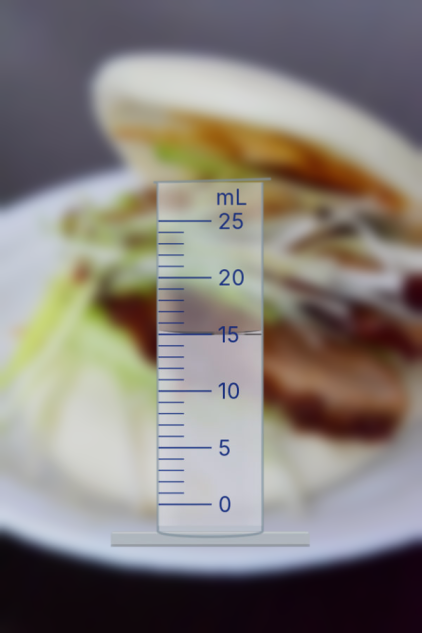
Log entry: **15** mL
